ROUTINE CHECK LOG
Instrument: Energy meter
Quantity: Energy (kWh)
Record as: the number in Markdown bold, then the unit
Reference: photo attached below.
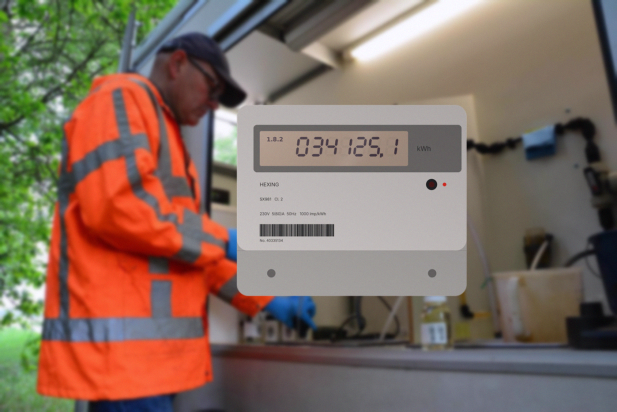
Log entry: **34125.1** kWh
